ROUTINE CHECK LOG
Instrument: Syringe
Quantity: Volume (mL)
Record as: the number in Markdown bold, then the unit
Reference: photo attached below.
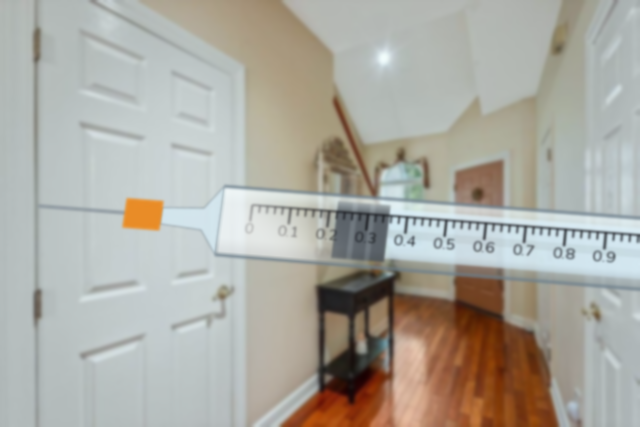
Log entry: **0.22** mL
